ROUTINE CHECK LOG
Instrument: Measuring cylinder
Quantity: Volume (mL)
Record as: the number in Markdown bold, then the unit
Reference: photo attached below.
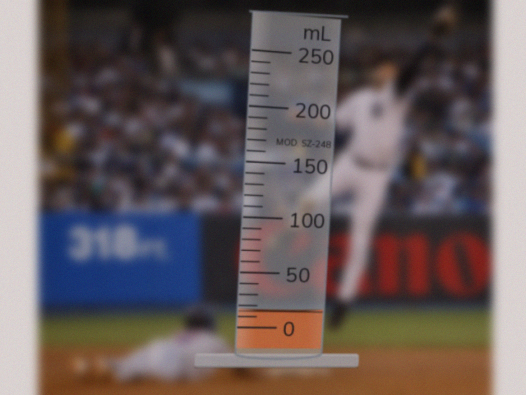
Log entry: **15** mL
